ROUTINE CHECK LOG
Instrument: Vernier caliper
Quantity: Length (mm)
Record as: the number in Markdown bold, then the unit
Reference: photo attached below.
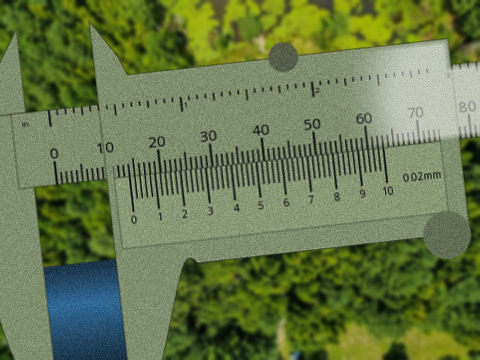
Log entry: **14.0** mm
